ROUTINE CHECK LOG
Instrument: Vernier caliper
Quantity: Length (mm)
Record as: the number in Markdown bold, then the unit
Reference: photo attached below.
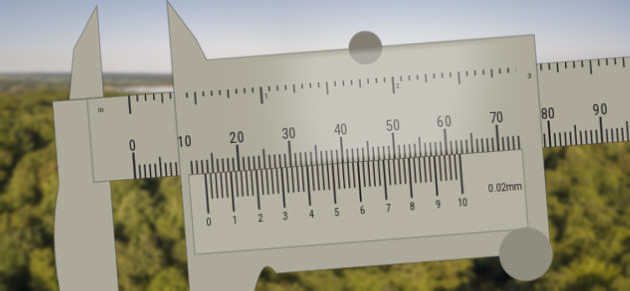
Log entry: **13.5** mm
